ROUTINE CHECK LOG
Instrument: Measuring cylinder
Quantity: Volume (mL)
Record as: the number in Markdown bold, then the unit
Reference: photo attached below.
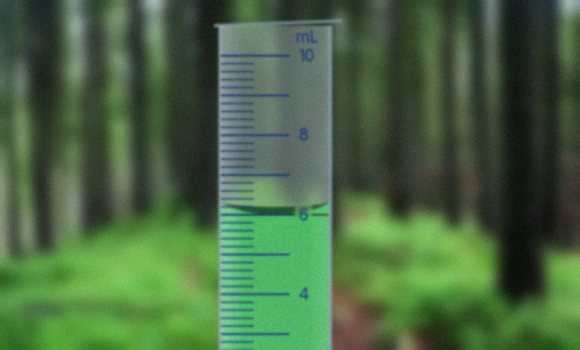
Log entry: **6** mL
